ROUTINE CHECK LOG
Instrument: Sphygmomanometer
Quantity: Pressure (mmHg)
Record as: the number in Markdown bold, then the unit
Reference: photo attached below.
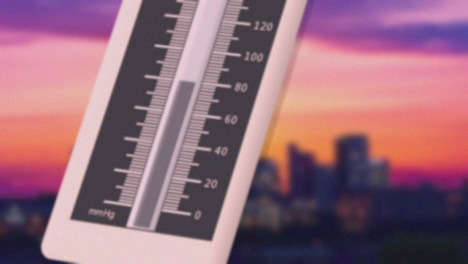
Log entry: **80** mmHg
